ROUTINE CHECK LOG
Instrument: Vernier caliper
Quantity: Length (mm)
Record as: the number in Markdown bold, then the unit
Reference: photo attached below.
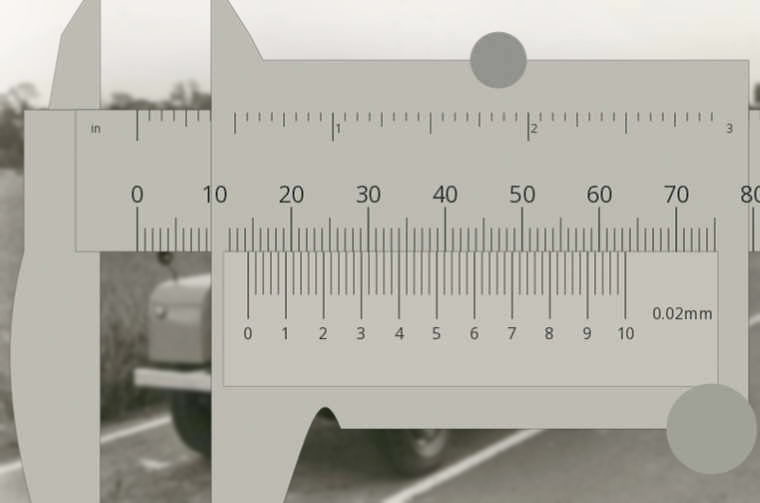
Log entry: **14.4** mm
